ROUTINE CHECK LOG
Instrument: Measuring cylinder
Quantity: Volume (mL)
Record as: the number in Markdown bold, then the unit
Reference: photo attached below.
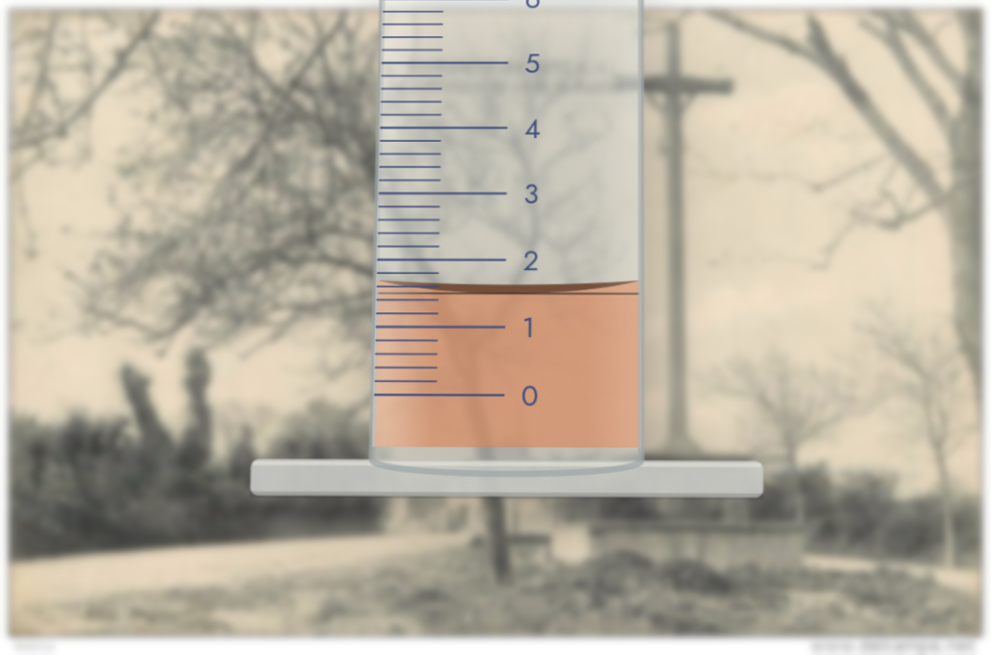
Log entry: **1.5** mL
